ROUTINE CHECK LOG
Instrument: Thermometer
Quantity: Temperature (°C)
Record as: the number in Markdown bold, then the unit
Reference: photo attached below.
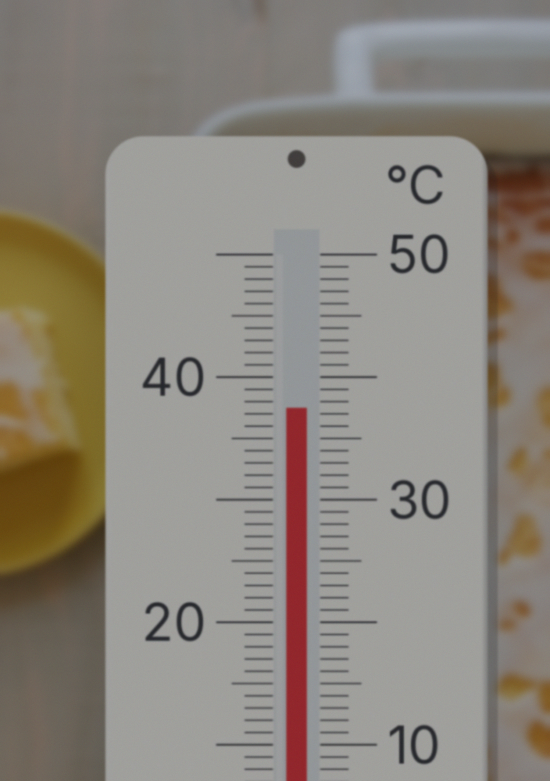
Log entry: **37.5** °C
